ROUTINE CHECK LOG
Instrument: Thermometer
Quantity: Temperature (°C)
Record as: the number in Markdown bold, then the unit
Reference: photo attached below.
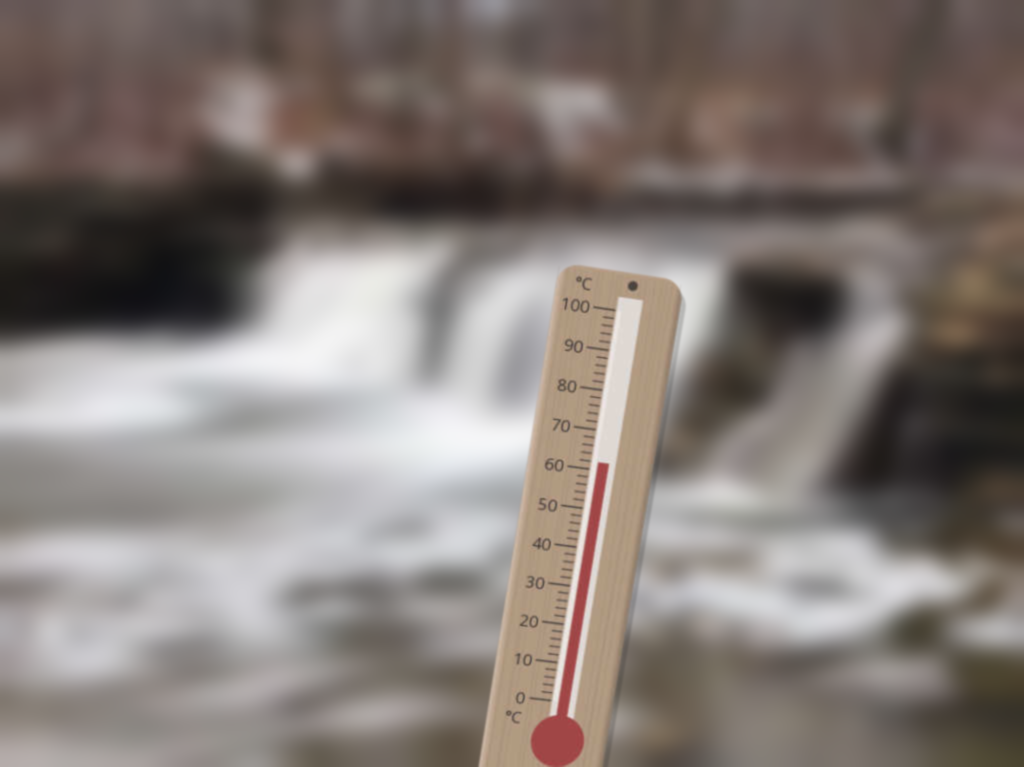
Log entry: **62** °C
